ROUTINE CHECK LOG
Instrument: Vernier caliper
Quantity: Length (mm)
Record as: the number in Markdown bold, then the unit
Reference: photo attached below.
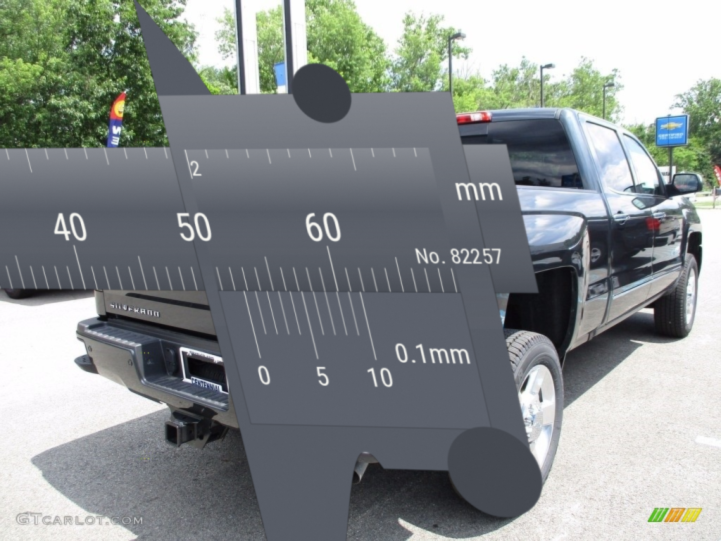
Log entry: **52.7** mm
